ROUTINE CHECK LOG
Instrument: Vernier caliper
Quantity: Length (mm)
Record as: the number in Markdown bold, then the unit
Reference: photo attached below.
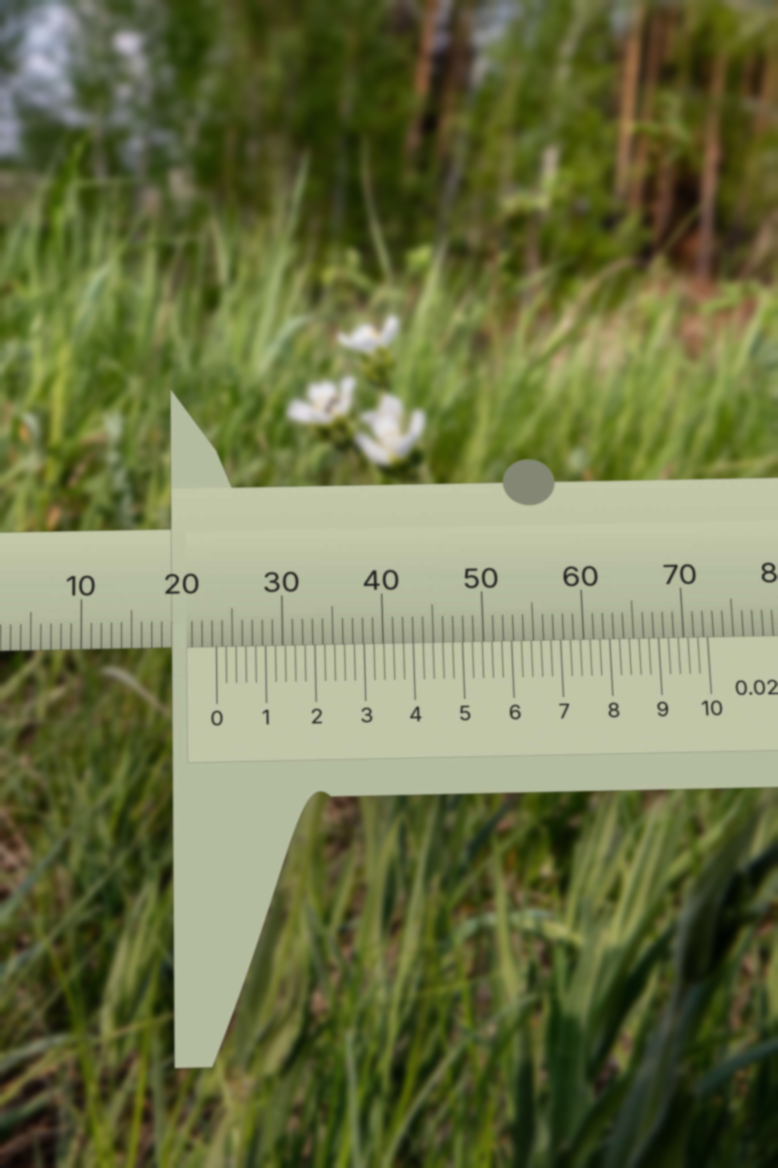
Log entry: **23.4** mm
